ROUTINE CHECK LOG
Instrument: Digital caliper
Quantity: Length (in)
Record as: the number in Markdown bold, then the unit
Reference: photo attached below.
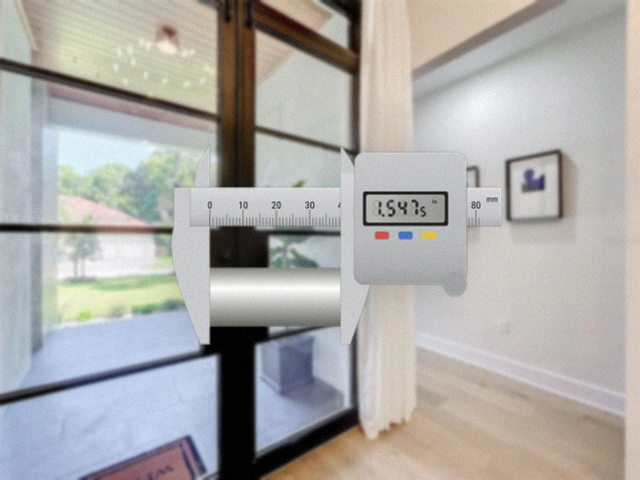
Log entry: **1.5475** in
